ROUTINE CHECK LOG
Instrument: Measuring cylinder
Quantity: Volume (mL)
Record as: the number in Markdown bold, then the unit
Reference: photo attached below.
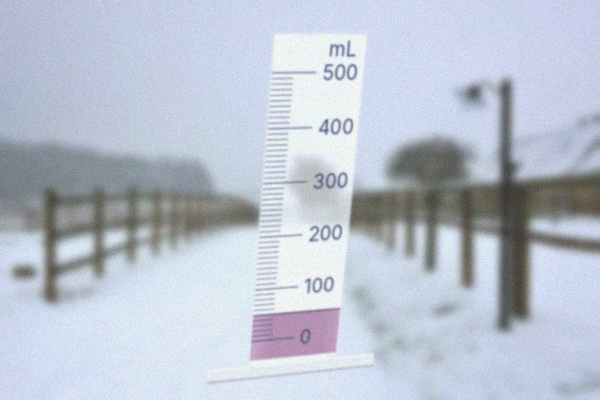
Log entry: **50** mL
